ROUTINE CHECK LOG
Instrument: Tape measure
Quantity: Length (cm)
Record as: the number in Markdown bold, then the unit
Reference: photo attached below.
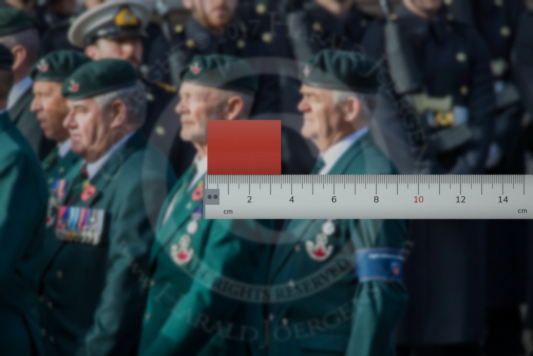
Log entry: **3.5** cm
